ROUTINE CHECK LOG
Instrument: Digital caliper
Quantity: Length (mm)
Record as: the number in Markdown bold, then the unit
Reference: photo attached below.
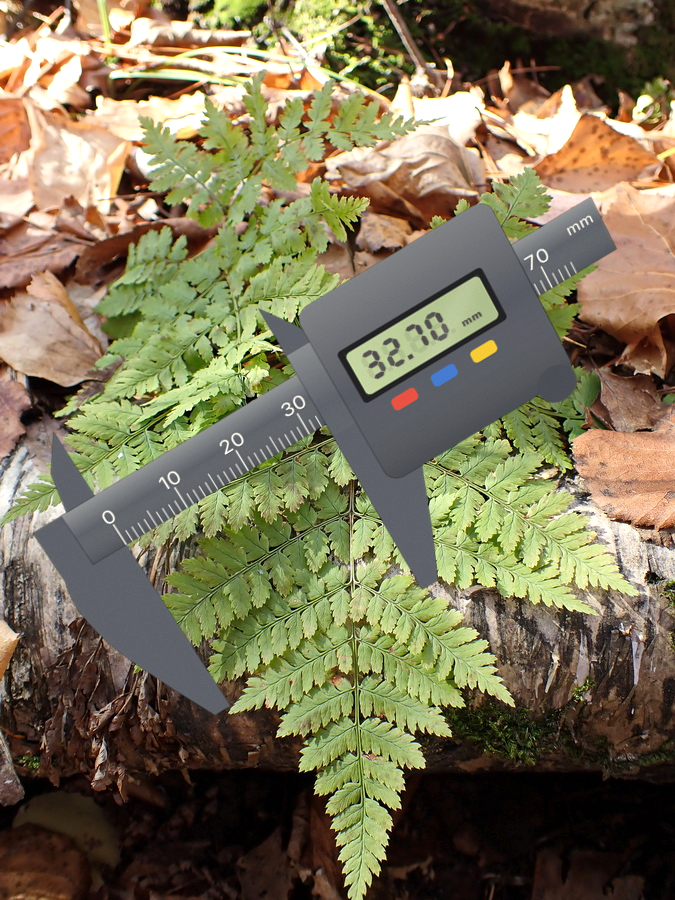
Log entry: **32.70** mm
